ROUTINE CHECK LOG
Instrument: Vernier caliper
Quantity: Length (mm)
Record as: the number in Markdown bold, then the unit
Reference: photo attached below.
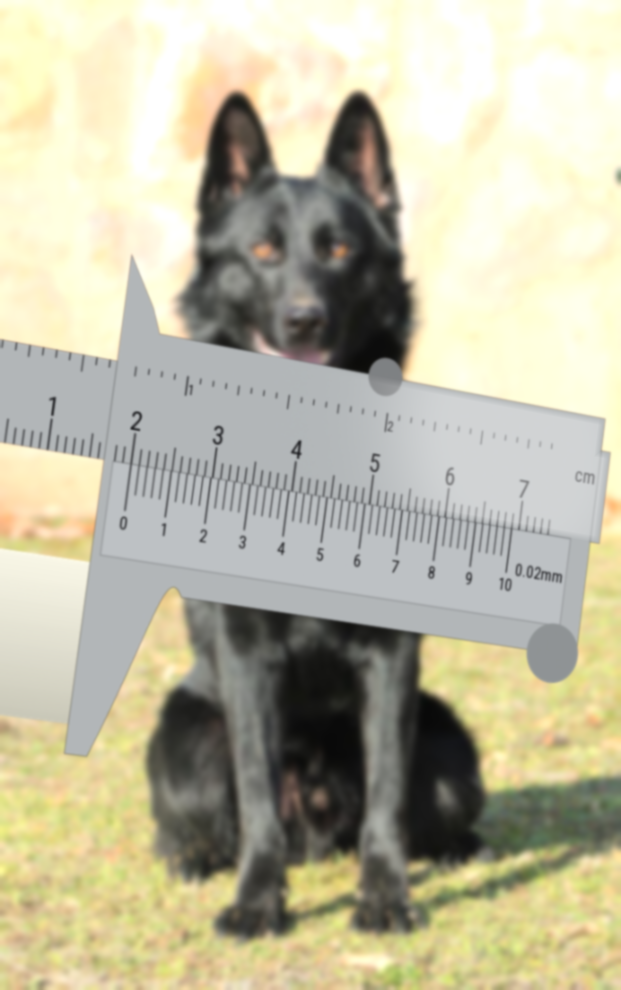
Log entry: **20.0** mm
